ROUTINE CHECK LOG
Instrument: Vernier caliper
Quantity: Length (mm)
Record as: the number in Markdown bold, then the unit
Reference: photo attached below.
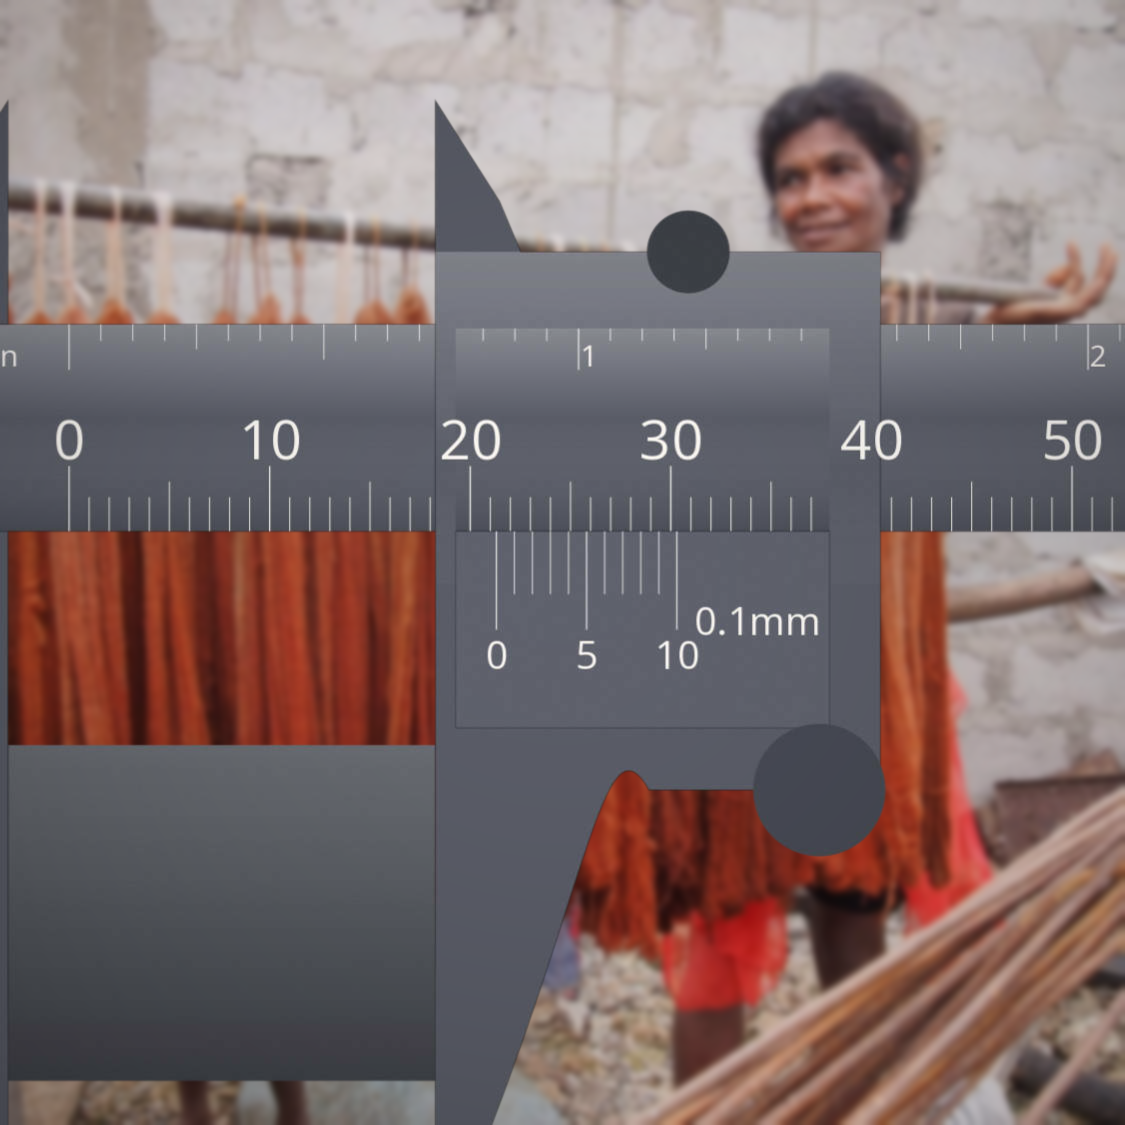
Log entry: **21.3** mm
